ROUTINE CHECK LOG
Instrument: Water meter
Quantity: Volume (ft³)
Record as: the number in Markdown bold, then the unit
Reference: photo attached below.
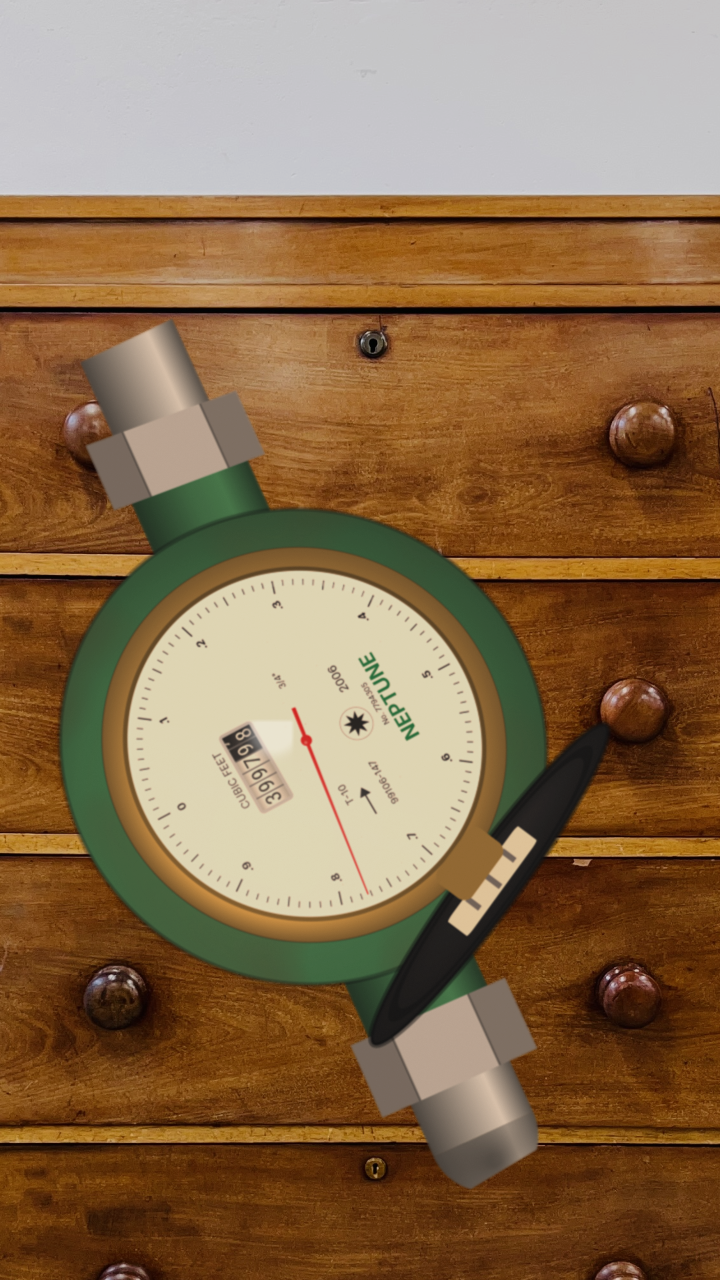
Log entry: **399797.77** ft³
